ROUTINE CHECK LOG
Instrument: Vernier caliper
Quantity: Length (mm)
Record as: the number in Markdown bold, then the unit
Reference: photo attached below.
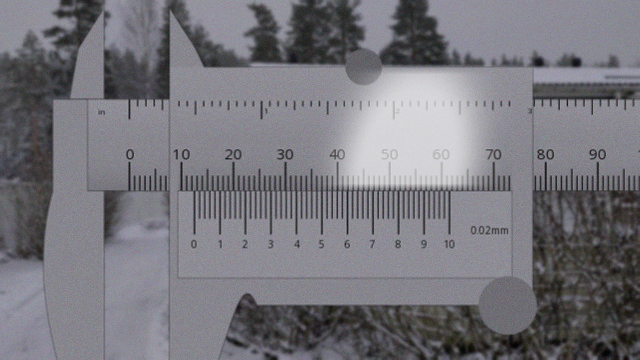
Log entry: **12.5** mm
